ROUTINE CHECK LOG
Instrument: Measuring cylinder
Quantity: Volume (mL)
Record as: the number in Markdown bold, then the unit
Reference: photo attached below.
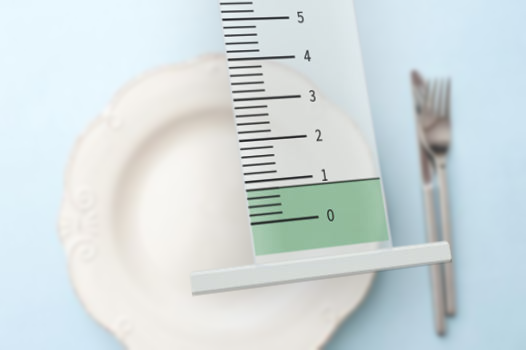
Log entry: **0.8** mL
